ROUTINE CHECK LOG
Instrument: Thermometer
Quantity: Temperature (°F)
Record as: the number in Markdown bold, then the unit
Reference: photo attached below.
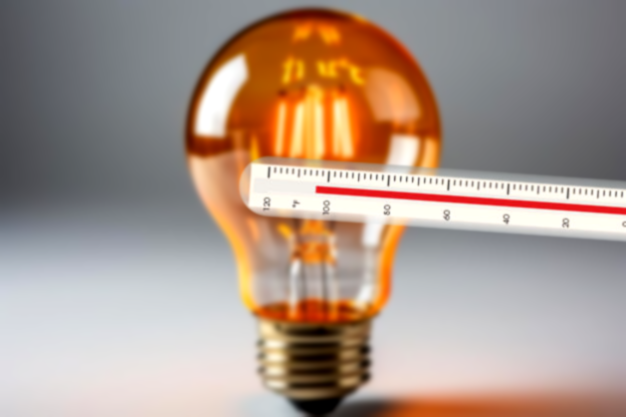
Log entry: **104** °F
